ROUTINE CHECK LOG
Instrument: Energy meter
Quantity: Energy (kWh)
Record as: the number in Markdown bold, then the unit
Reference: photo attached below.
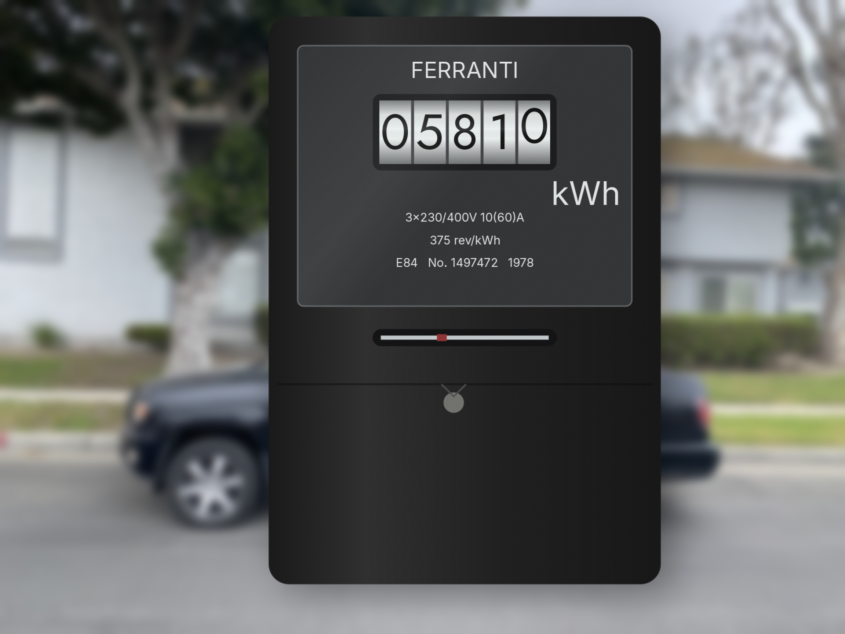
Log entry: **5810** kWh
